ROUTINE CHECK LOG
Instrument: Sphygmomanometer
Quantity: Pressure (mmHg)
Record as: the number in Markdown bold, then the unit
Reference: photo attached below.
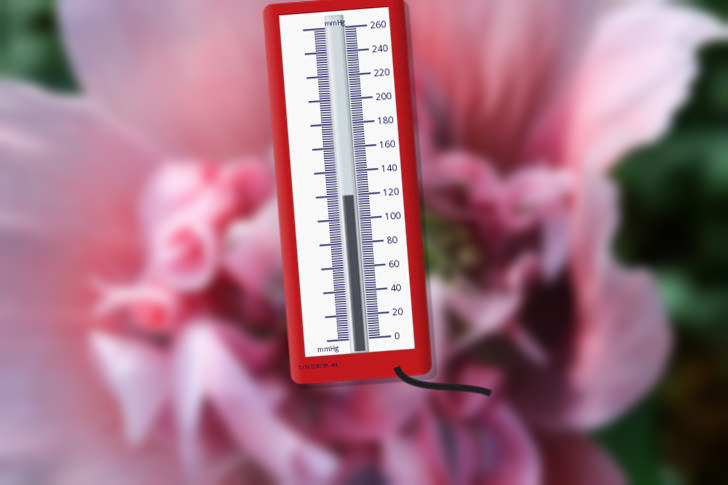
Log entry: **120** mmHg
